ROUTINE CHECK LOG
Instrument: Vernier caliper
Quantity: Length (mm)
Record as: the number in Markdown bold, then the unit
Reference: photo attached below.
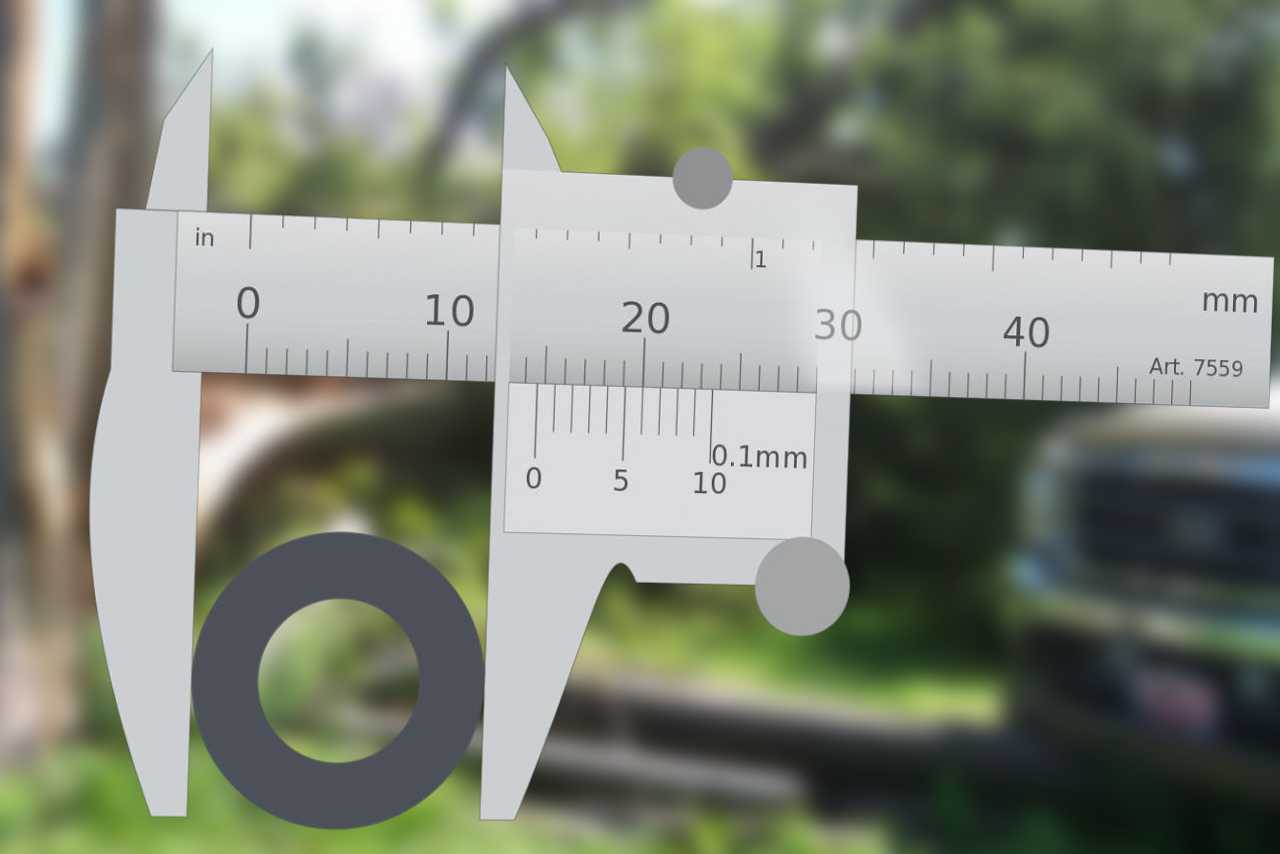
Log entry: **14.6** mm
